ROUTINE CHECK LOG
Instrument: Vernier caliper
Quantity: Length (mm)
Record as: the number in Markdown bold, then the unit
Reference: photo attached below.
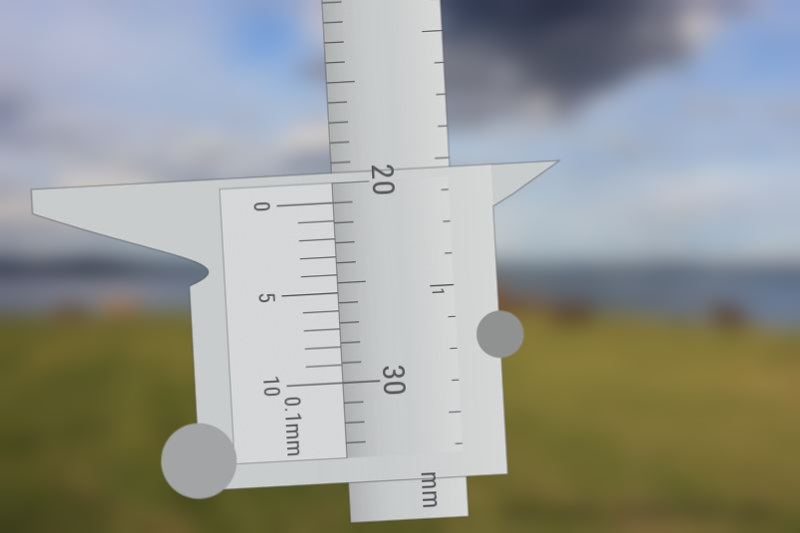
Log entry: **21.0** mm
